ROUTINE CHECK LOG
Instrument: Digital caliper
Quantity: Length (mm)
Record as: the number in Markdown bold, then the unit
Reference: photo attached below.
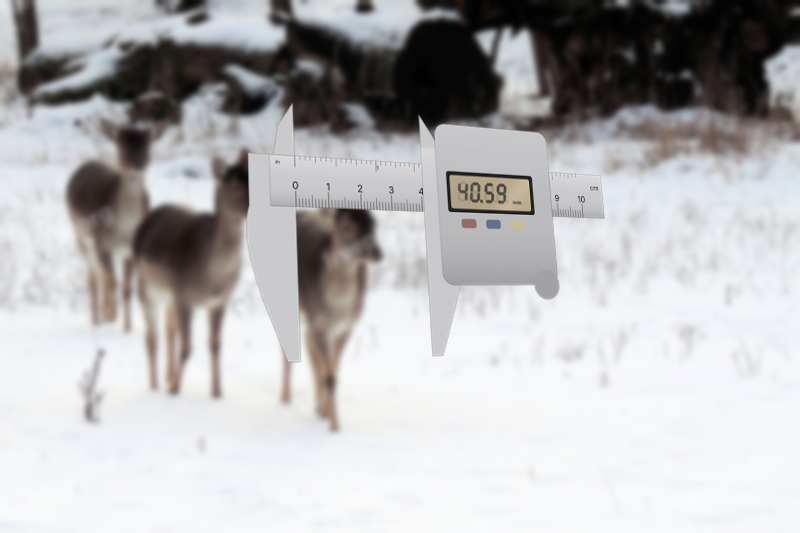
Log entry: **40.59** mm
